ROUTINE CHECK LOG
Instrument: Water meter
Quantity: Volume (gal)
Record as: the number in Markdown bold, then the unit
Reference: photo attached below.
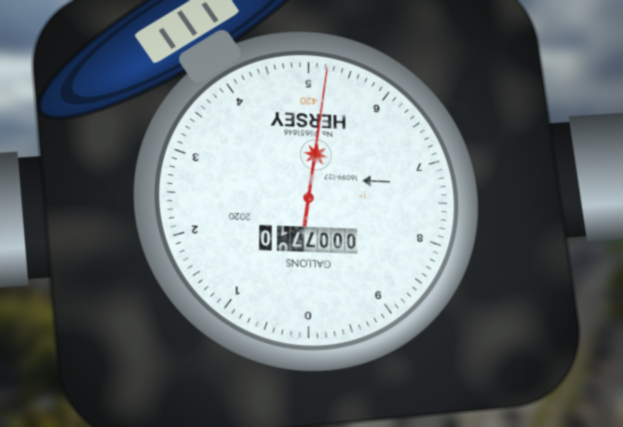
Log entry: **7705.2** gal
